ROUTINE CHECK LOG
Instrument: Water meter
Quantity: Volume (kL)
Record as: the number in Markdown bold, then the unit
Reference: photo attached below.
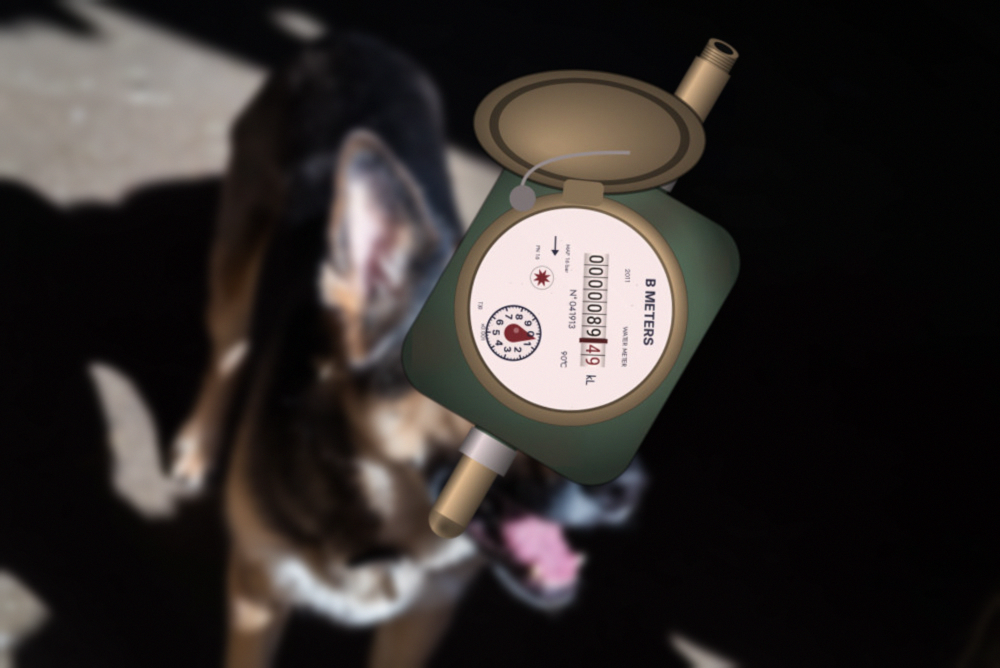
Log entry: **89.490** kL
